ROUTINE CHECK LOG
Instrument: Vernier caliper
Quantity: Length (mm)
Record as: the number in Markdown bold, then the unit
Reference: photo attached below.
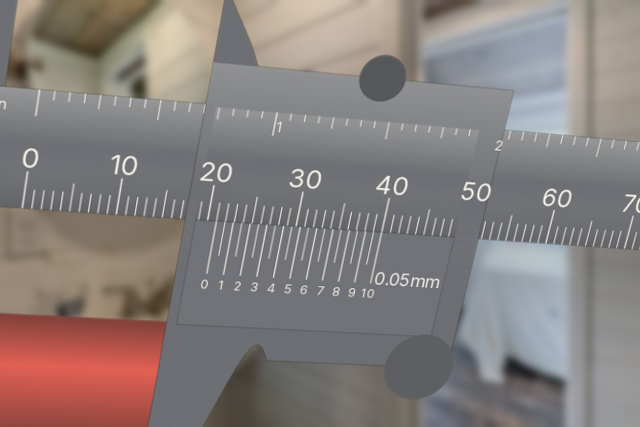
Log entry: **21.0** mm
